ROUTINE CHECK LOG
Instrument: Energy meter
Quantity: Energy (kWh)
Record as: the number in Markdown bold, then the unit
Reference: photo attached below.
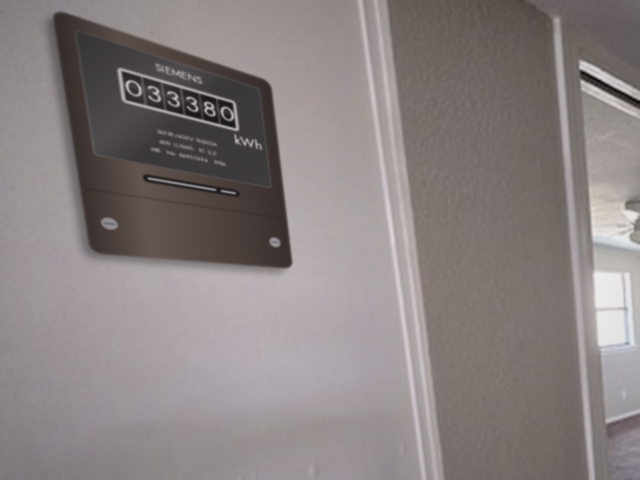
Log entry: **33380** kWh
